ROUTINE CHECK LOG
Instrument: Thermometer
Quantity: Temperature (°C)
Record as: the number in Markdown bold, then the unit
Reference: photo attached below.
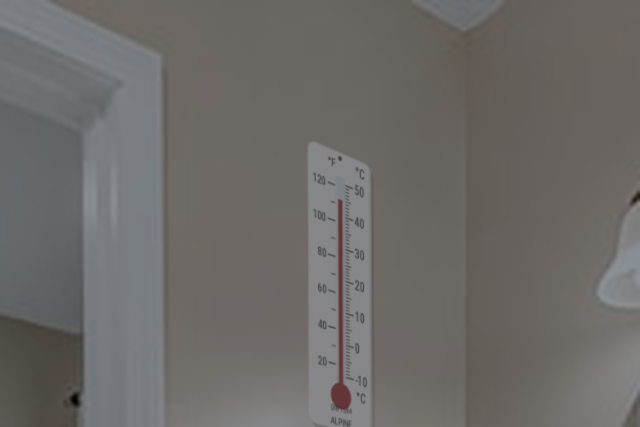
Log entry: **45** °C
